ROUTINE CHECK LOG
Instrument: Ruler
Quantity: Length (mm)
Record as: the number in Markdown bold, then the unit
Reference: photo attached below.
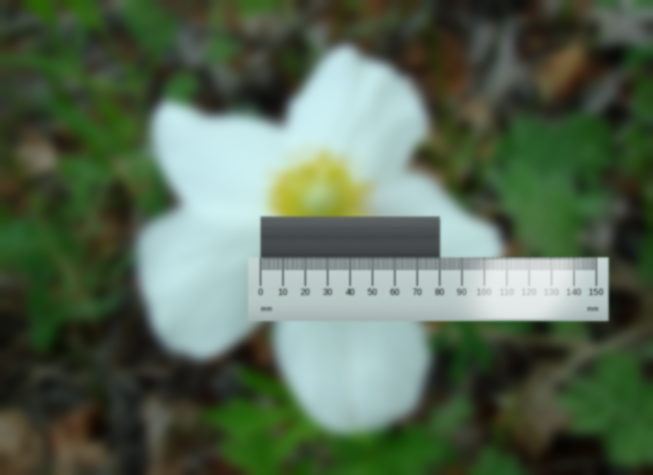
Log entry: **80** mm
